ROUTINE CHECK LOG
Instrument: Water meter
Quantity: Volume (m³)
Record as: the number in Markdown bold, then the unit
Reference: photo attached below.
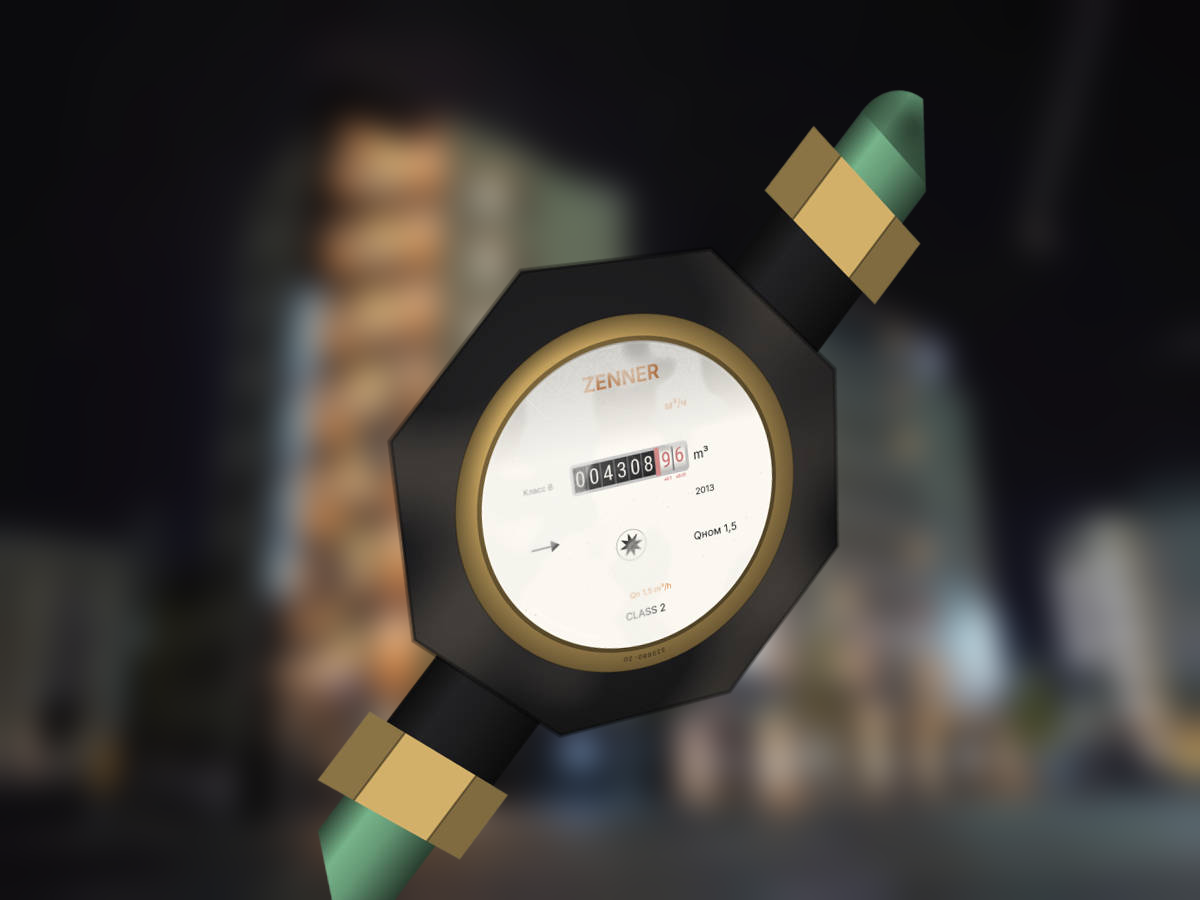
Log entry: **4308.96** m³
